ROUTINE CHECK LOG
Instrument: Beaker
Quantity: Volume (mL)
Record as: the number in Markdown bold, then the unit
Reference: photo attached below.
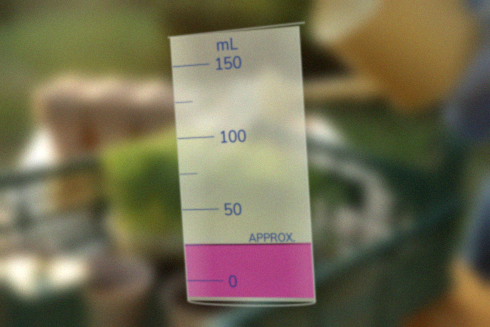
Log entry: **25** mL
